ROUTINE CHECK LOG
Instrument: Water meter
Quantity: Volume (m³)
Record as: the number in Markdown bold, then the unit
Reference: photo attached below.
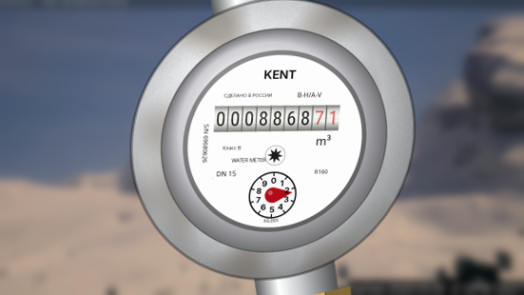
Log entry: **8868.712** m³
